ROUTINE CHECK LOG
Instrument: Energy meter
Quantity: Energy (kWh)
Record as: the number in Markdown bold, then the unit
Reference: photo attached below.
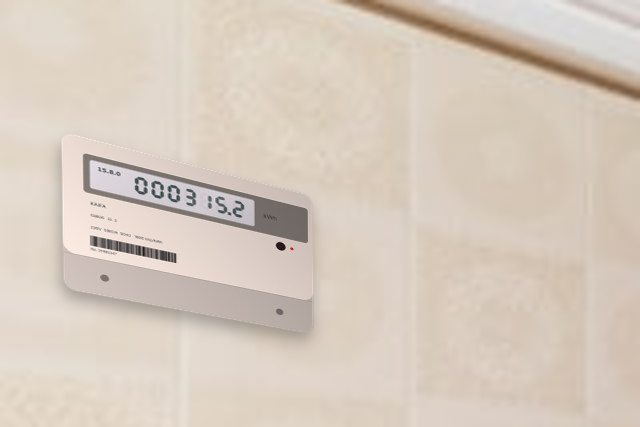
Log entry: **315.2** kWh
